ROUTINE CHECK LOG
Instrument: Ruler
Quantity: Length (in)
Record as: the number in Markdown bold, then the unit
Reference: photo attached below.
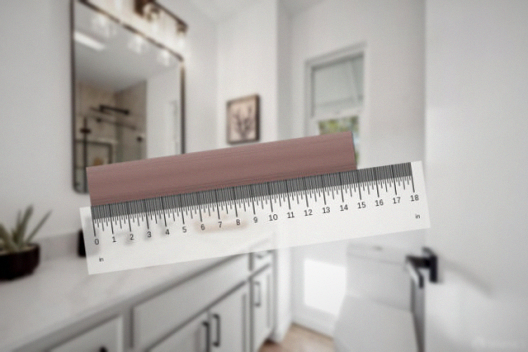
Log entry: **15** in
